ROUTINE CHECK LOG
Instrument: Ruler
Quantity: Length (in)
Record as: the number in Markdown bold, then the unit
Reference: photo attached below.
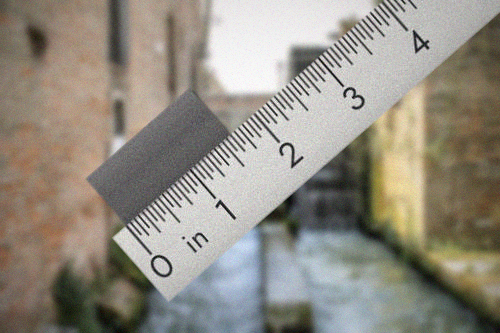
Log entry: **1.625** in
